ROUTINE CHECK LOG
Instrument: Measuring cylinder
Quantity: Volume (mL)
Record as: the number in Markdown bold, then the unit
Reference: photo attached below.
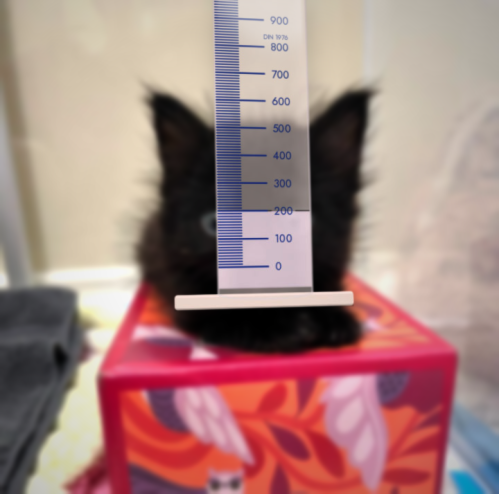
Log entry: **200** mL
